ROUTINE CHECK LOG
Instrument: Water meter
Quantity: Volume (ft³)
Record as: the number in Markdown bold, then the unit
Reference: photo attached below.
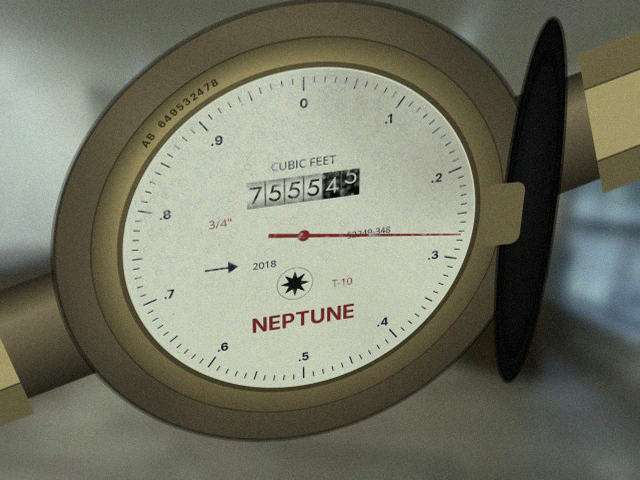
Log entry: **755545.27** ft³
